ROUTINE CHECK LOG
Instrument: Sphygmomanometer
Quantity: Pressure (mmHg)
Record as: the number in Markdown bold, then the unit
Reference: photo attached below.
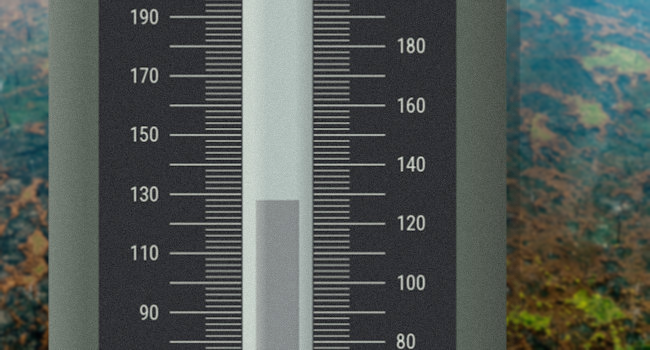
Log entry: **128** mmHg
